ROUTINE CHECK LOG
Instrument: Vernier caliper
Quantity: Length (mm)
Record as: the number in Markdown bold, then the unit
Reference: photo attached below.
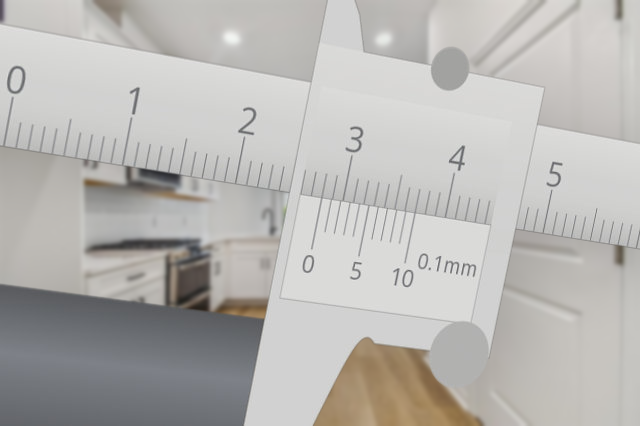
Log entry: **28.0** mm
